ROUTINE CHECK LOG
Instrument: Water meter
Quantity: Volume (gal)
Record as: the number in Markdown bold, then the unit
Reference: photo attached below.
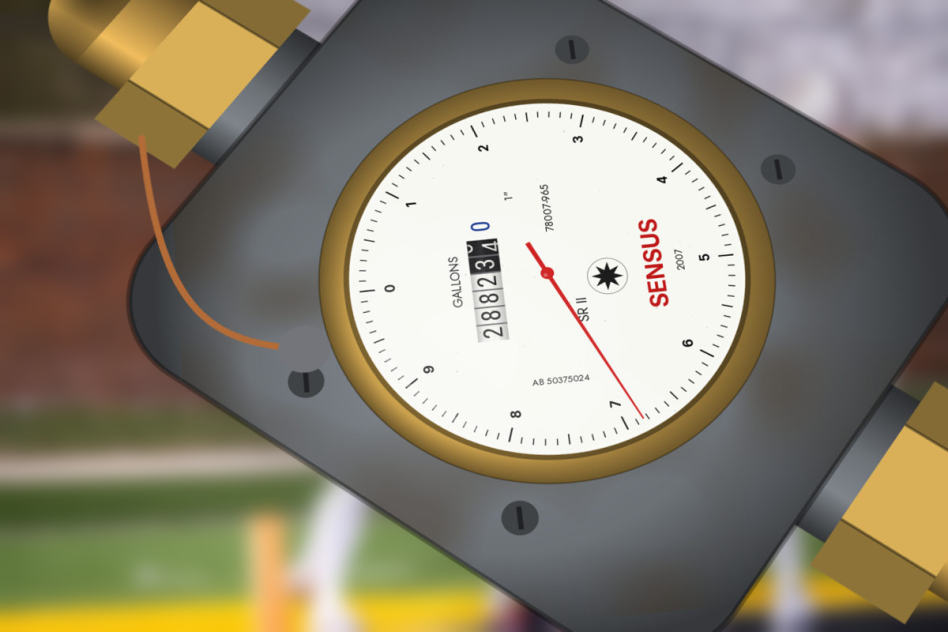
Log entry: **2882336.8** gal
